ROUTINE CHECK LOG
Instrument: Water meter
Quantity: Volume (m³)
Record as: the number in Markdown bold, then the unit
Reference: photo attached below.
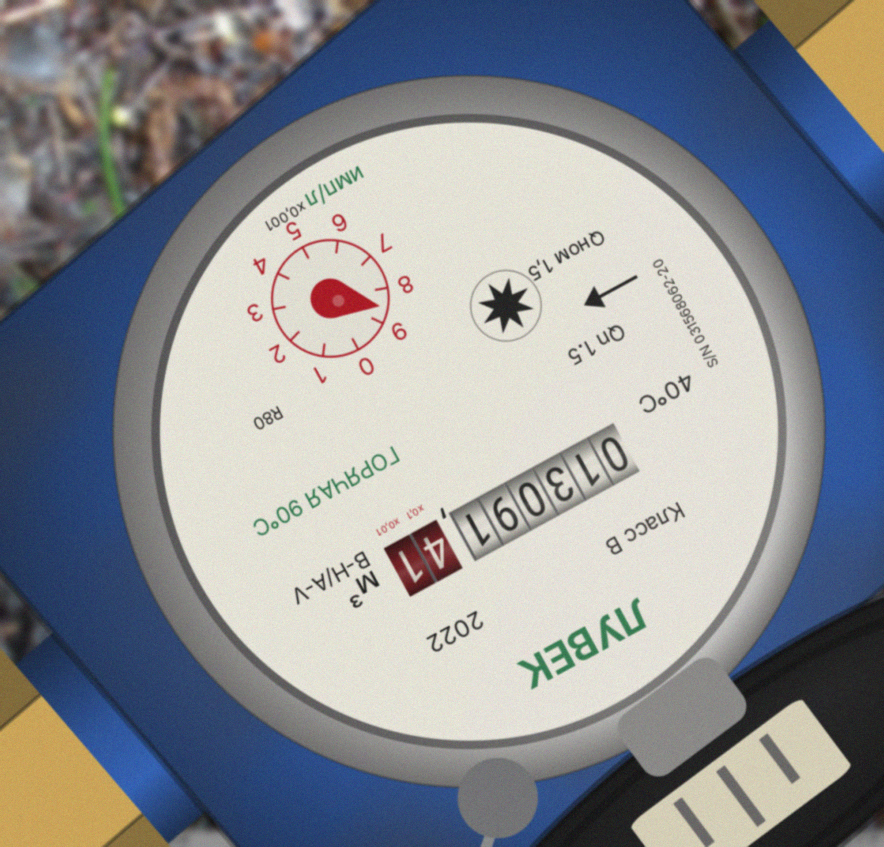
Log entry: **13091.418** m³
